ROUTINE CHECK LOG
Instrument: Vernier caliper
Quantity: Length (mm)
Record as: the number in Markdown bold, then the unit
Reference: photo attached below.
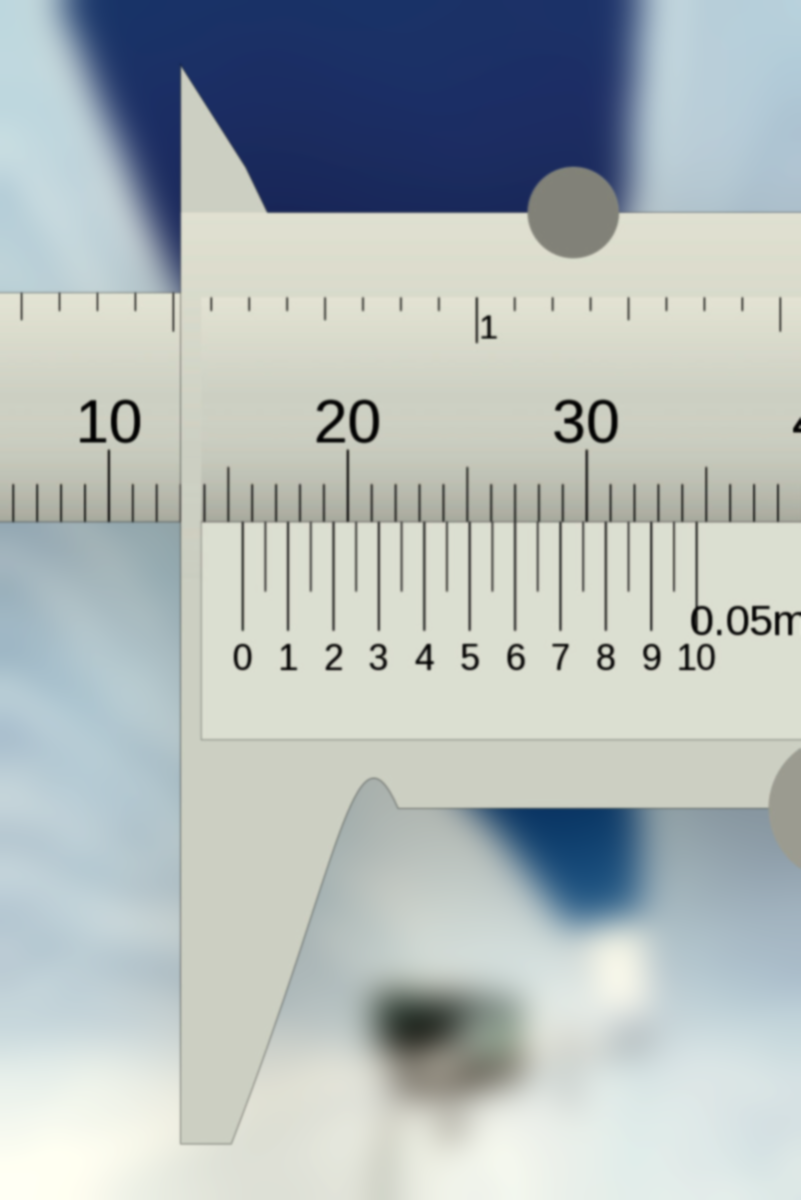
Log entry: **15.6** mm
